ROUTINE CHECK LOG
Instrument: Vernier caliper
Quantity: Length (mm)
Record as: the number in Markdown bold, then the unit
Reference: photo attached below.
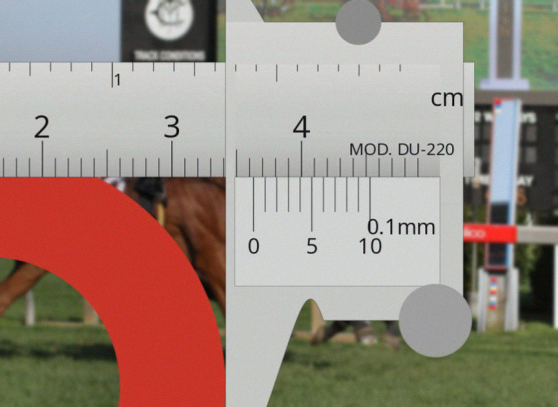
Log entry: **36.3** mm
